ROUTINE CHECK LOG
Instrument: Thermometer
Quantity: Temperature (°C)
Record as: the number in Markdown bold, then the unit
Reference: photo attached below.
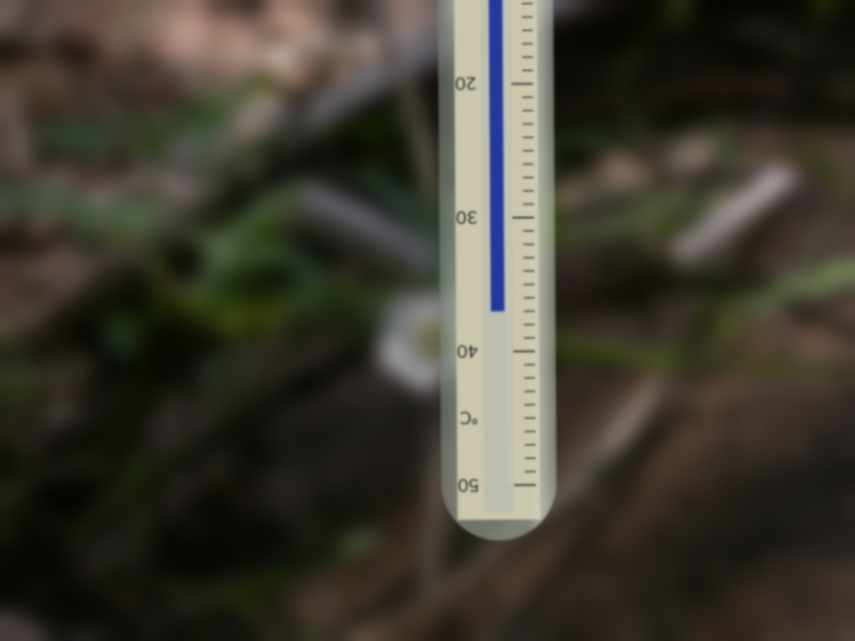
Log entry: **37** °C
